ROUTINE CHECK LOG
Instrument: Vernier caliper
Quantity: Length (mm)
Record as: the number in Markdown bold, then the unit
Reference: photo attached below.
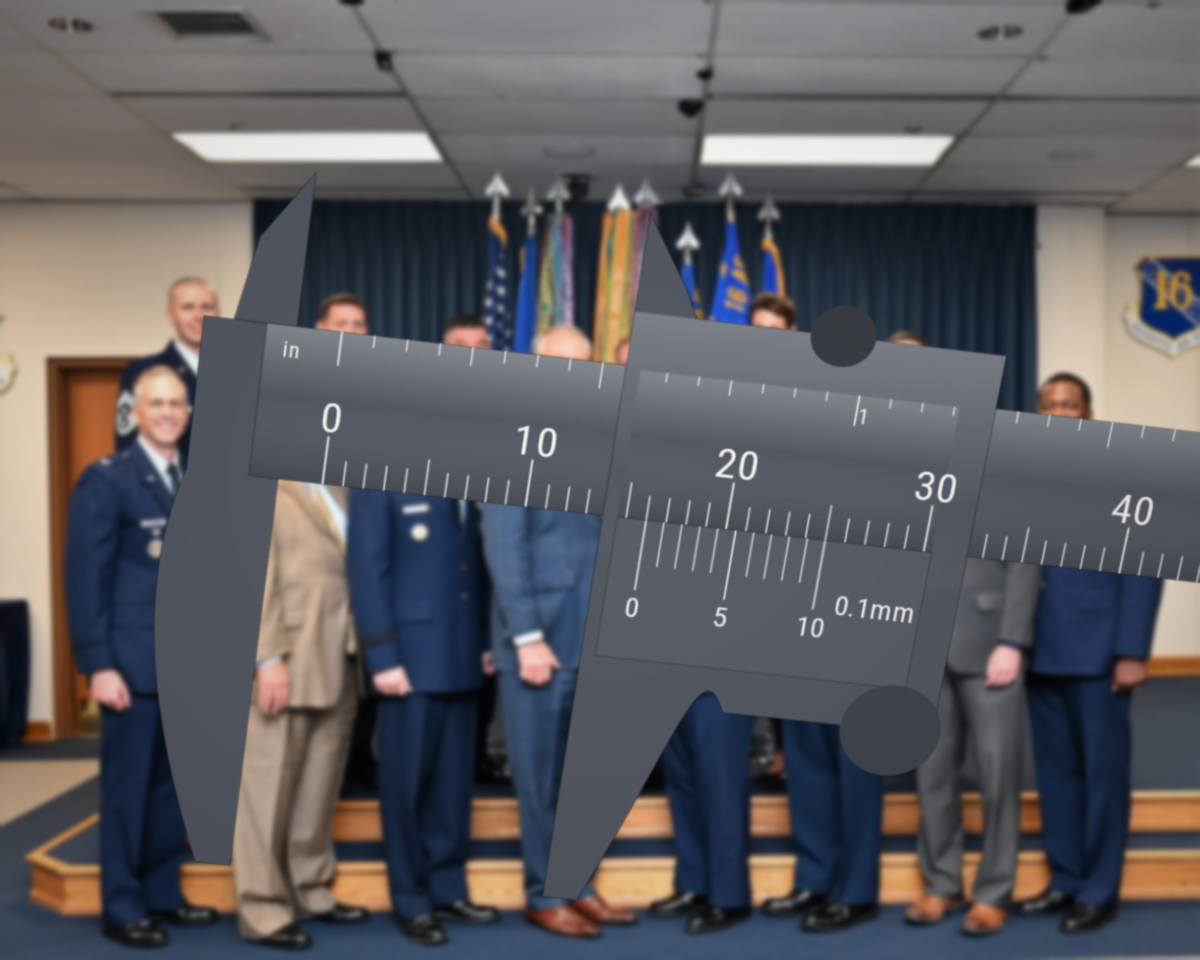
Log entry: **16.0** mm
